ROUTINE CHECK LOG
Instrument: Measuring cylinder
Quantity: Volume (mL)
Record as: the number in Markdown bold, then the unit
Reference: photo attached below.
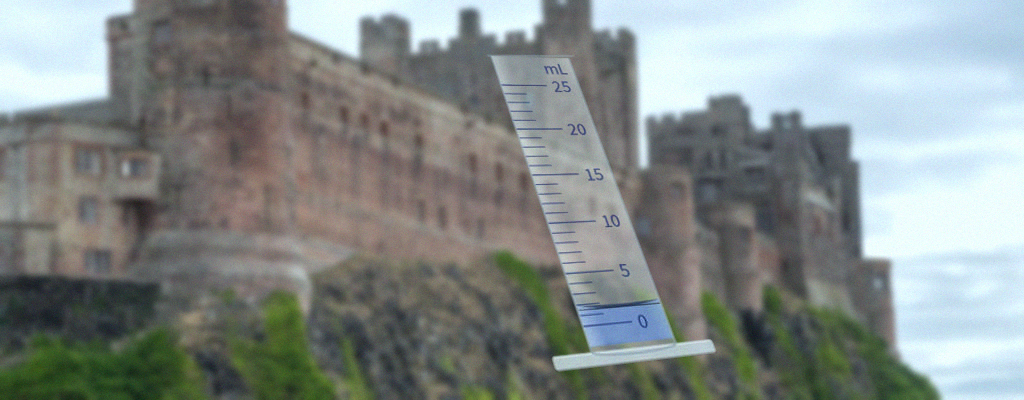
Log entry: **1.5** mL
